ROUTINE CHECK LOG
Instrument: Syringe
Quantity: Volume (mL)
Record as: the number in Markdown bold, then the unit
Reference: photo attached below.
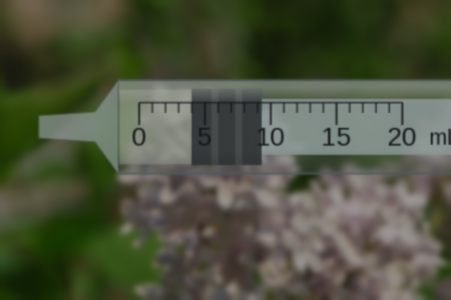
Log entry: **4** mL
